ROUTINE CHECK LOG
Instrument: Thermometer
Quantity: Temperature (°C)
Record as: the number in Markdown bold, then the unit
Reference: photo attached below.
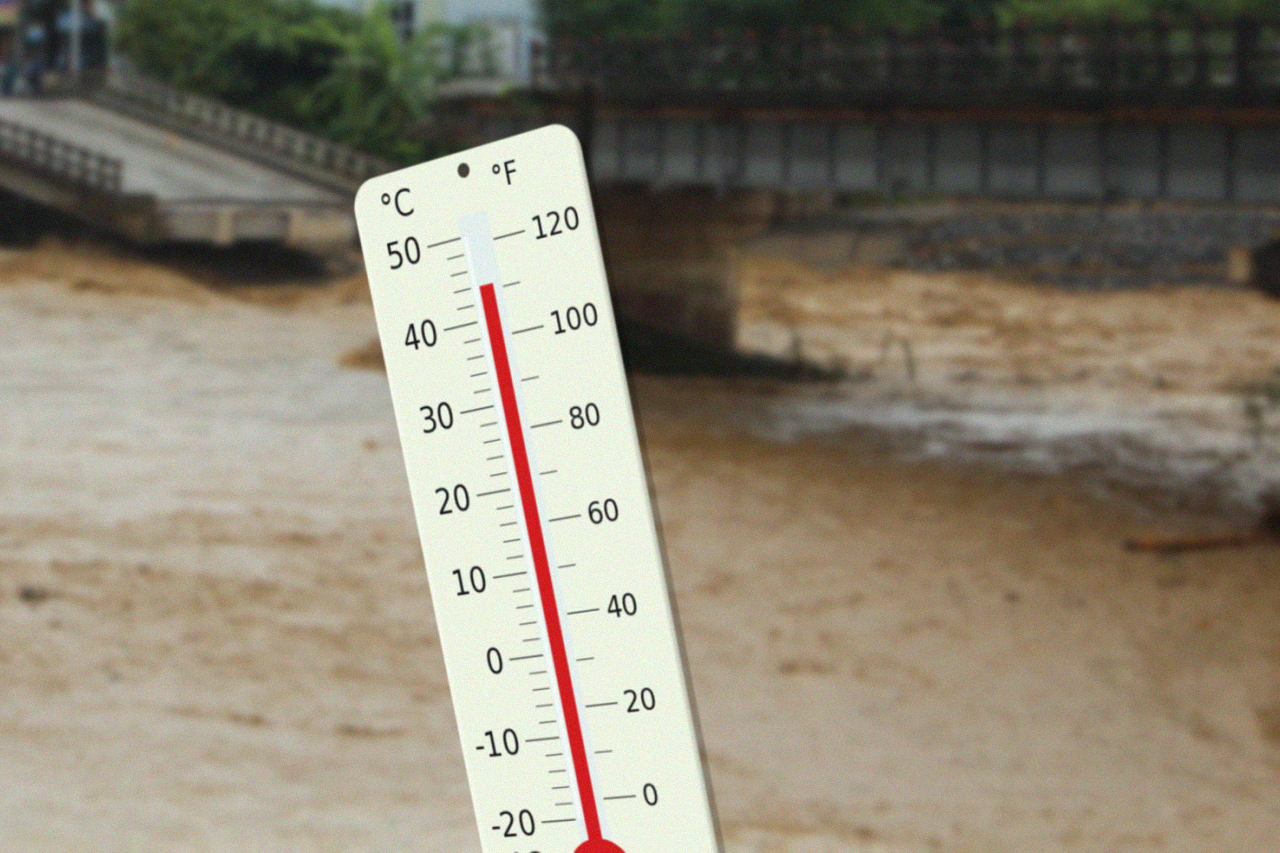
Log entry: **44** °C
